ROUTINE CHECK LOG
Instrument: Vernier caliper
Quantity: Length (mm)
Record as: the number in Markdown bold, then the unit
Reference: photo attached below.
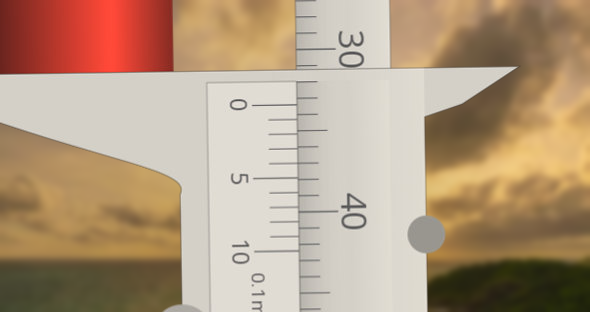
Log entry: **33.4** mm
